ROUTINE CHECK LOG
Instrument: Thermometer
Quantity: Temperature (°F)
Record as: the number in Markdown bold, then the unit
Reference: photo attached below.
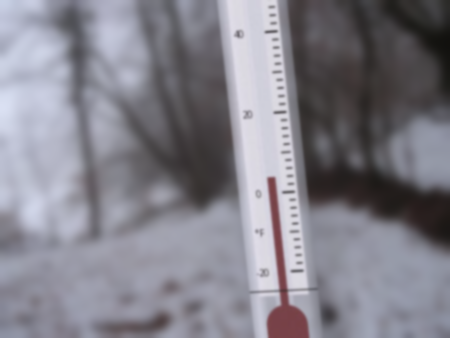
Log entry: **4** °F
